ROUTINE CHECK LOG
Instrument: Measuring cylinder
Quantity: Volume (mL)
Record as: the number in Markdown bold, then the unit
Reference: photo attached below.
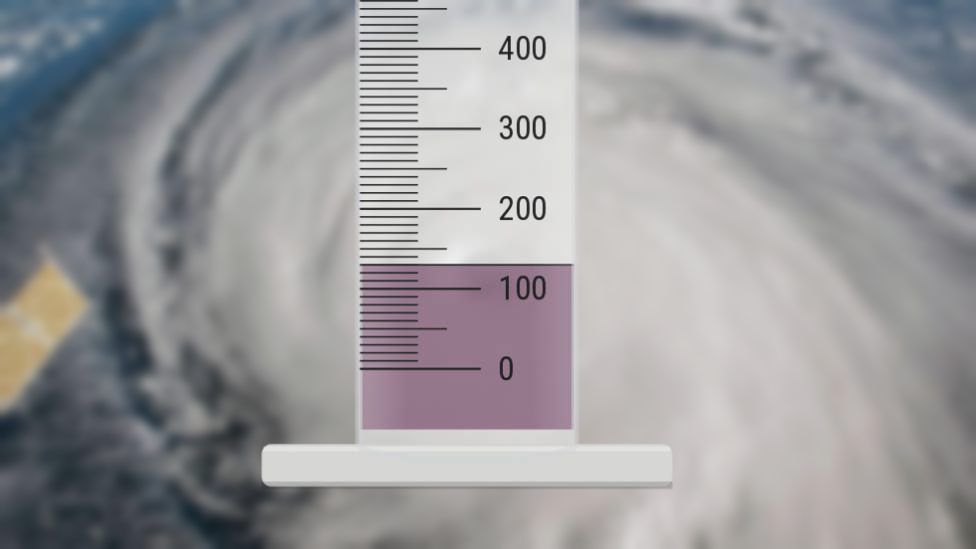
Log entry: **130** mL
